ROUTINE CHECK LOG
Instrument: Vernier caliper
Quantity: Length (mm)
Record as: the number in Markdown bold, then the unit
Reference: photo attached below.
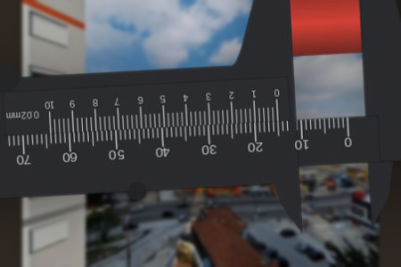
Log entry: **15.0** mm
